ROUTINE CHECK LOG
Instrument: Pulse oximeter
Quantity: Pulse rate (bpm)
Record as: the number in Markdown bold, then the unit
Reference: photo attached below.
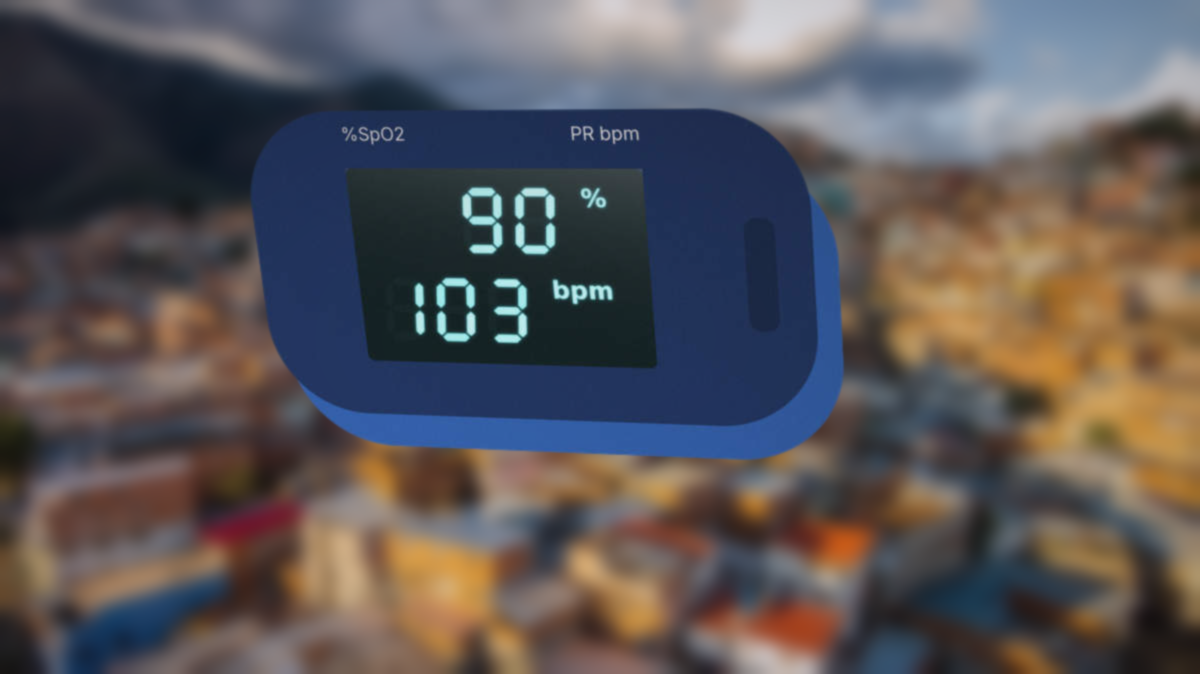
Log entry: **103** bpm
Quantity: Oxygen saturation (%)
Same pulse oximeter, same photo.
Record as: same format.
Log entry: **90** %
